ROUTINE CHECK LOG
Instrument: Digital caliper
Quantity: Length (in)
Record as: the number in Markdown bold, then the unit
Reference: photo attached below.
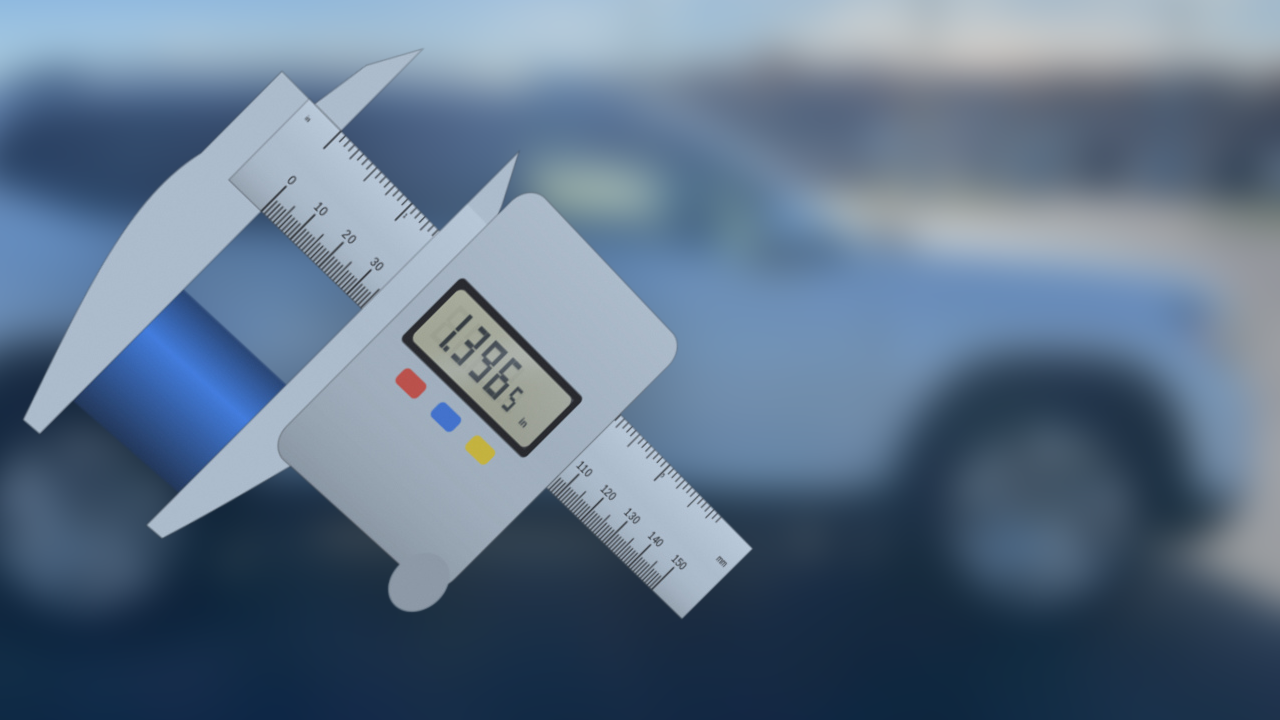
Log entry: **1.3965** in
